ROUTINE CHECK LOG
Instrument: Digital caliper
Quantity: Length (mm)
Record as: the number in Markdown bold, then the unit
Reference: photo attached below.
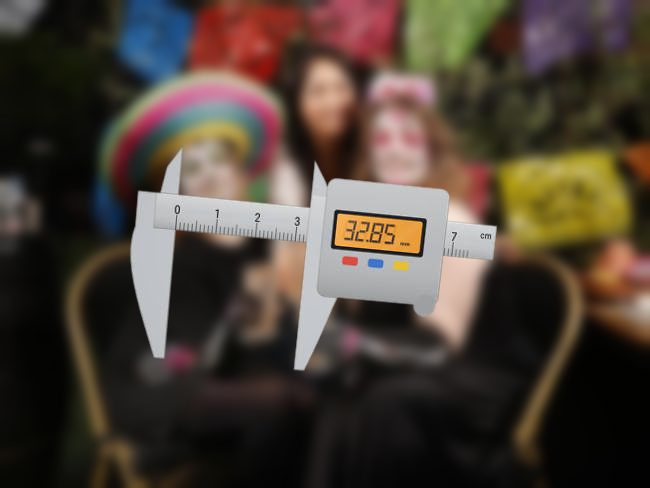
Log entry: **32.85** mm
